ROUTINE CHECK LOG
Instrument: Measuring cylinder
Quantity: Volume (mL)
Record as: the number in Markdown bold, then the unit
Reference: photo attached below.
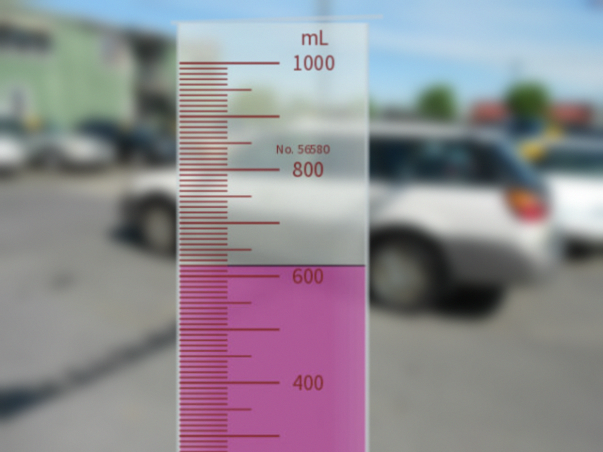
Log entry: **620** mL
